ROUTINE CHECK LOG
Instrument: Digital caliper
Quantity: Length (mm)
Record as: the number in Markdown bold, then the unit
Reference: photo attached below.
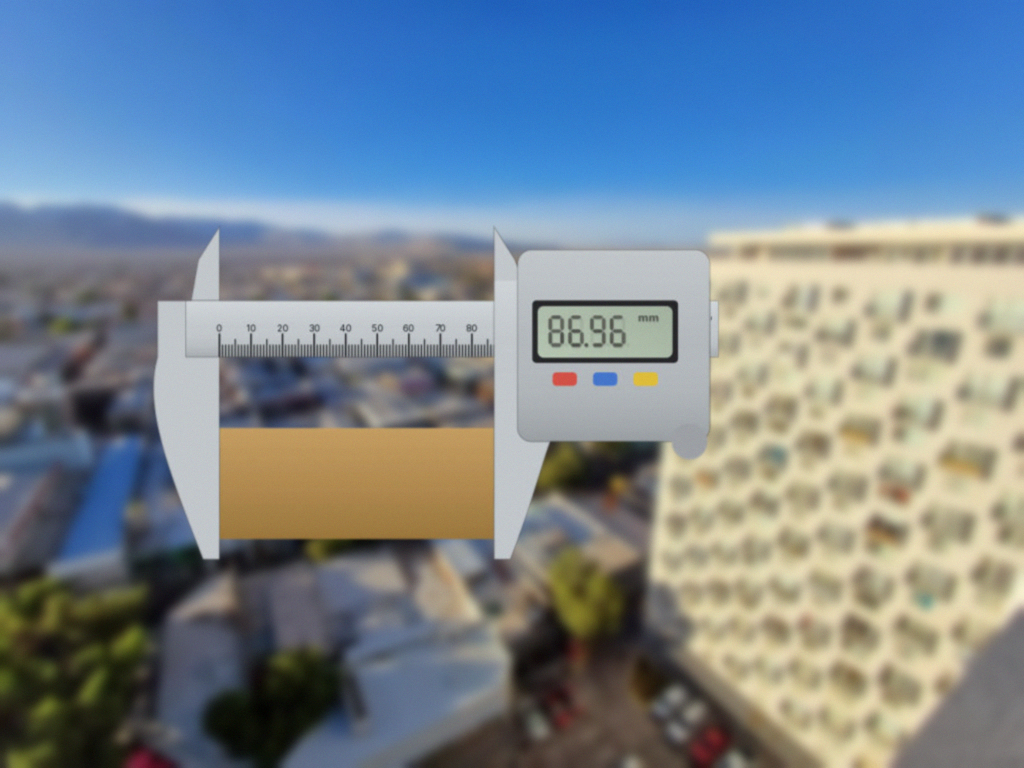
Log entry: **86.96** mm
